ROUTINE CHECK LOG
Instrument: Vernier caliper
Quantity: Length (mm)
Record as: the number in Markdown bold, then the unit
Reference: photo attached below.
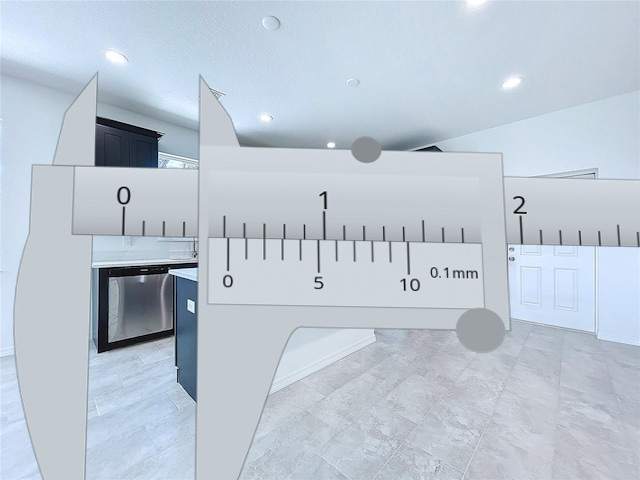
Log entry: **5.2** mm
